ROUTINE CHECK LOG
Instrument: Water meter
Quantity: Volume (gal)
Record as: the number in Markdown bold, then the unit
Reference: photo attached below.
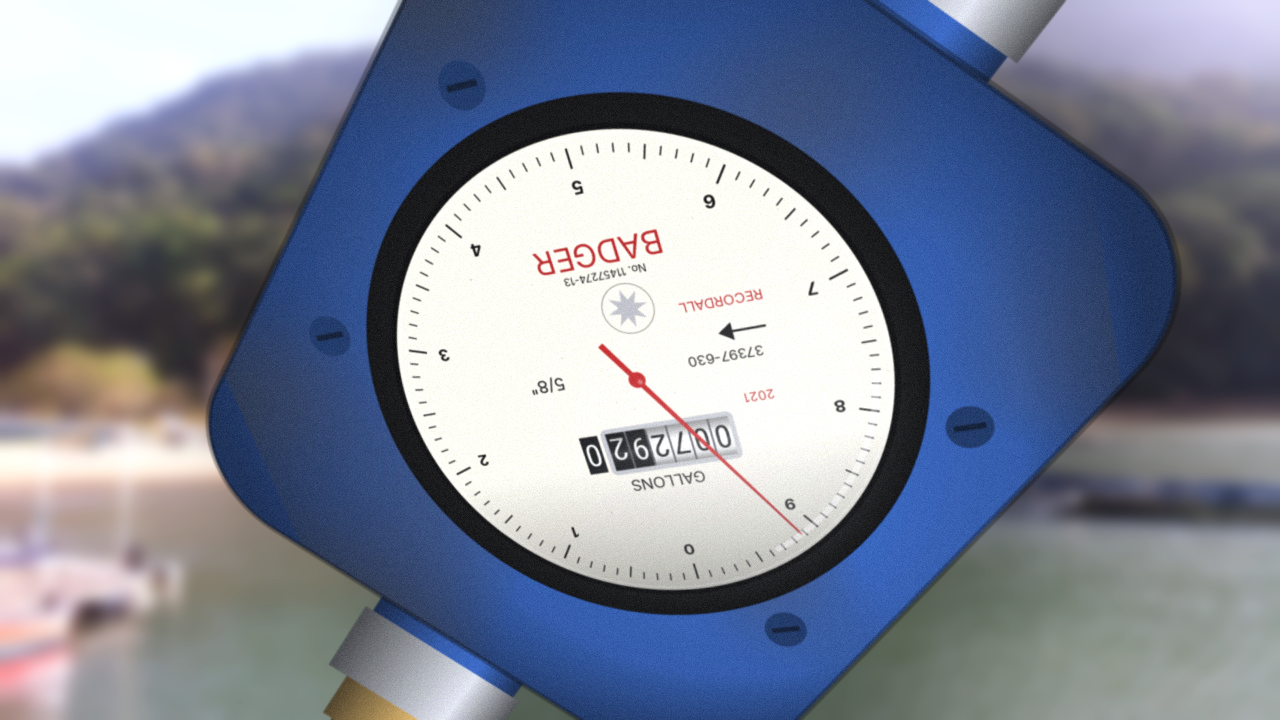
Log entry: **72919.1** gal
